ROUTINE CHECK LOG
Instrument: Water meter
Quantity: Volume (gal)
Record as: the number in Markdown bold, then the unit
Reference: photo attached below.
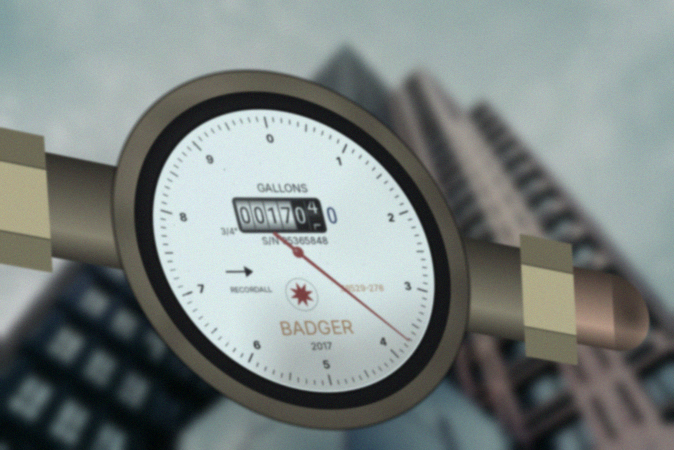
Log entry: **17043.7** gal
